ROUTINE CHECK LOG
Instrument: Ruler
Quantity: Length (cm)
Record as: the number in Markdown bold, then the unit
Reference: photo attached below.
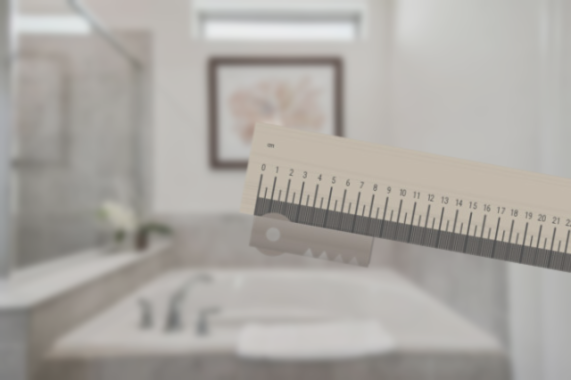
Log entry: **8.5** cm
